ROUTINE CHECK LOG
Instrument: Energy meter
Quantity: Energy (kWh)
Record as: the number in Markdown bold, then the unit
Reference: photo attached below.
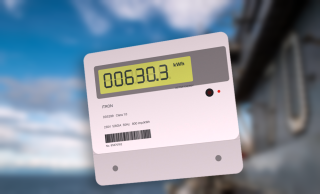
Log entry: **630.3** kWh
